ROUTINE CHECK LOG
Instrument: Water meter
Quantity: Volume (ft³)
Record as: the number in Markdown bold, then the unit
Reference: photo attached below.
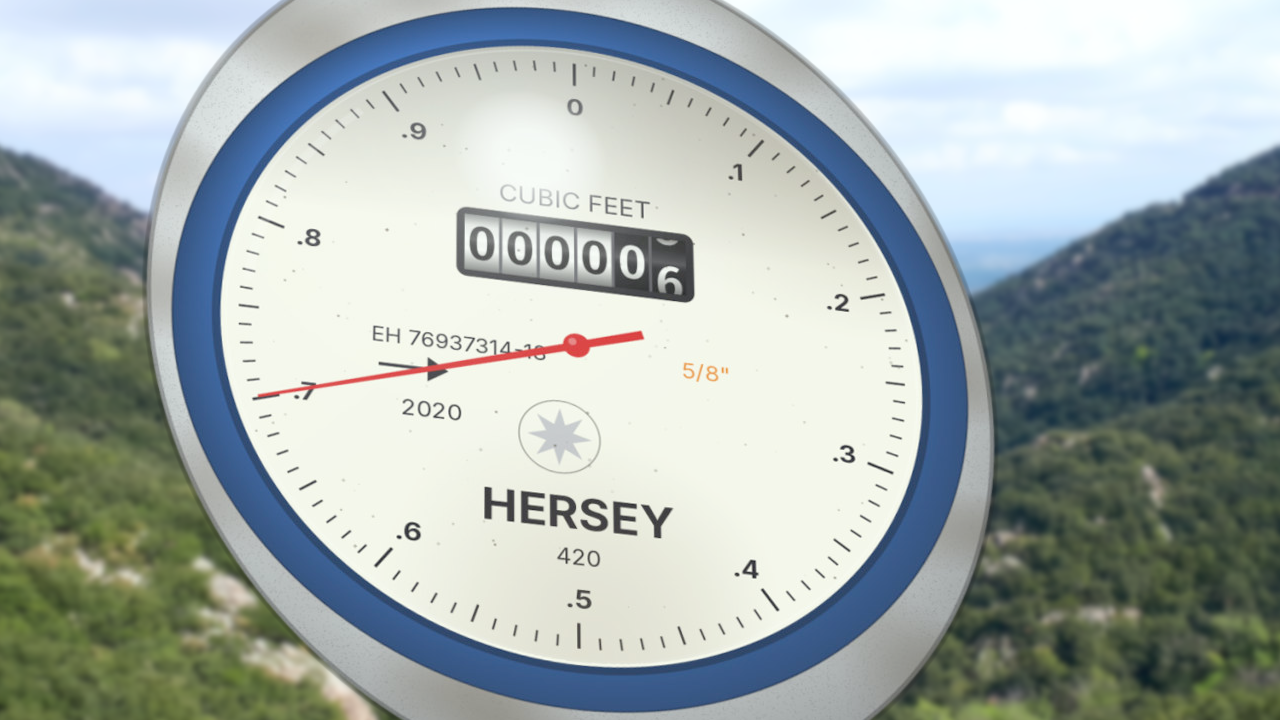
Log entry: **5.70** ft³
